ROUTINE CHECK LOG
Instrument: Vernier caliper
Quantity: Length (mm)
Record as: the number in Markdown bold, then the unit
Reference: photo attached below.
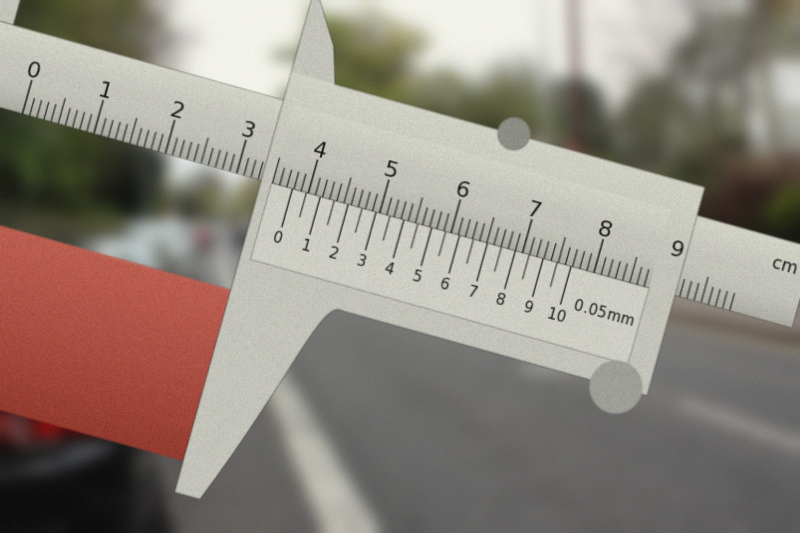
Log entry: **37.8** mm
